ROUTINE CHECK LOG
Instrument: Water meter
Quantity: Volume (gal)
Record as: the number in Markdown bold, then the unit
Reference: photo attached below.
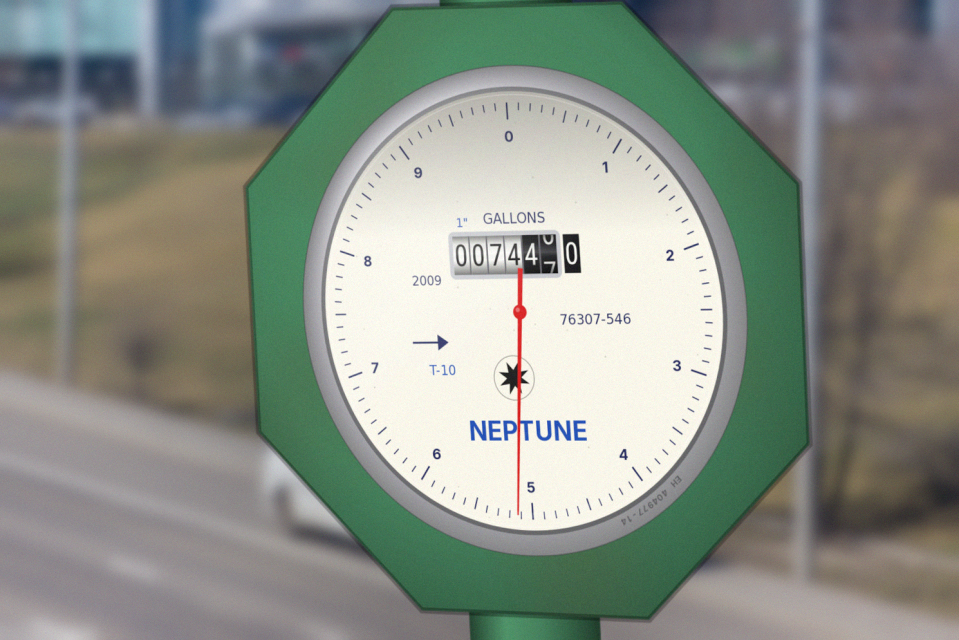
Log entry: **74465.1** gal
